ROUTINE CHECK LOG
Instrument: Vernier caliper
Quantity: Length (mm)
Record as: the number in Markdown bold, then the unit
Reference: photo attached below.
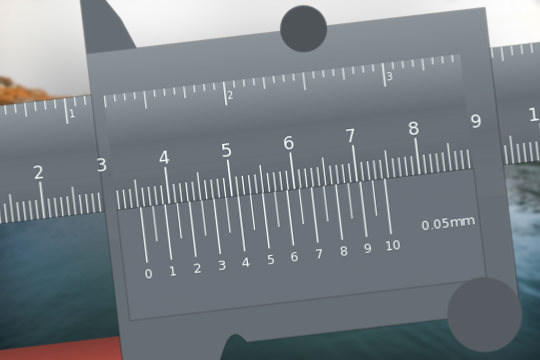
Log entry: **35.4** mm
